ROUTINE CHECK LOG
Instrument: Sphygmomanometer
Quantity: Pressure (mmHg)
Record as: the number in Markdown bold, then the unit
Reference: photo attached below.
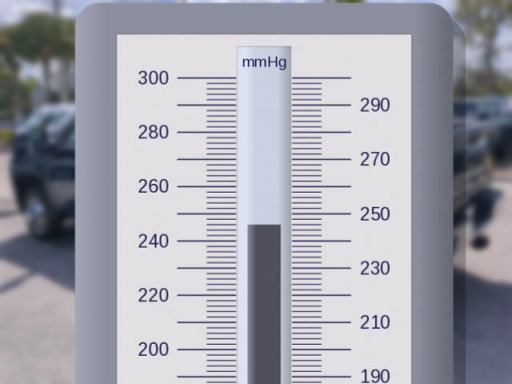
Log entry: **246** mmHg
